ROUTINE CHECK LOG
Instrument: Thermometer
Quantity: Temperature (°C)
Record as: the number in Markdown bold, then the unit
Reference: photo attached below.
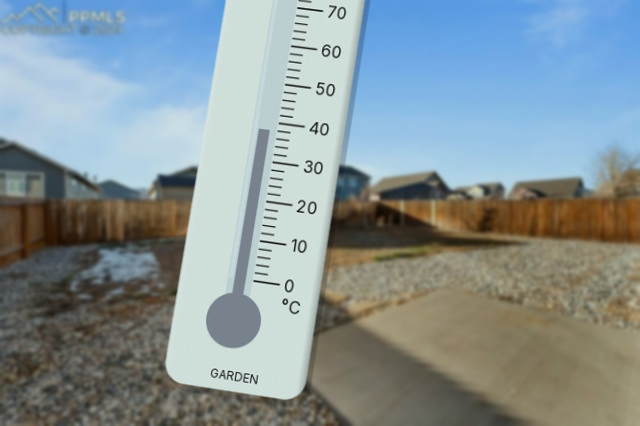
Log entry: **38** °C
